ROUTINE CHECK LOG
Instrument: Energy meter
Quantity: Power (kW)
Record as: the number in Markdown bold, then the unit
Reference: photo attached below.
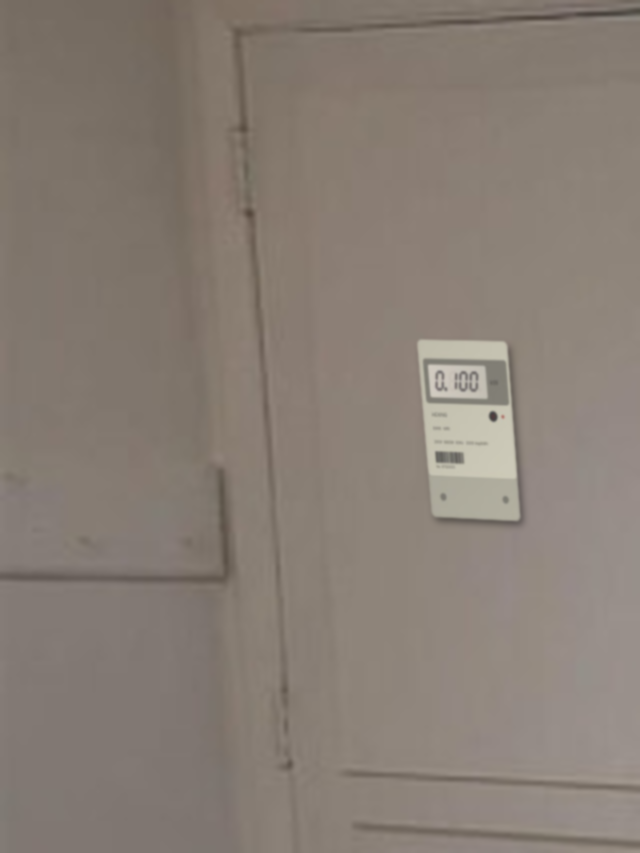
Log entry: **0.100** kW
